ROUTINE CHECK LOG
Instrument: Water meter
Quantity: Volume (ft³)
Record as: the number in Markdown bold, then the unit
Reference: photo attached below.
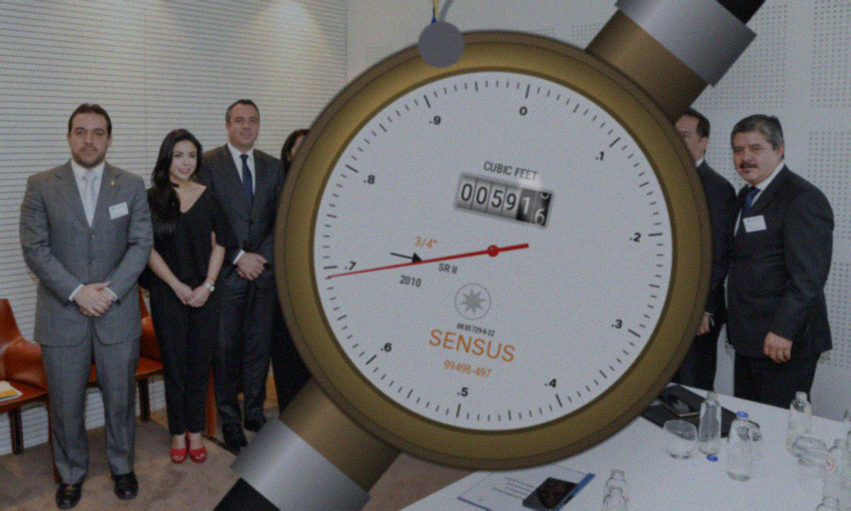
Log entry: **5915.69** ft³
